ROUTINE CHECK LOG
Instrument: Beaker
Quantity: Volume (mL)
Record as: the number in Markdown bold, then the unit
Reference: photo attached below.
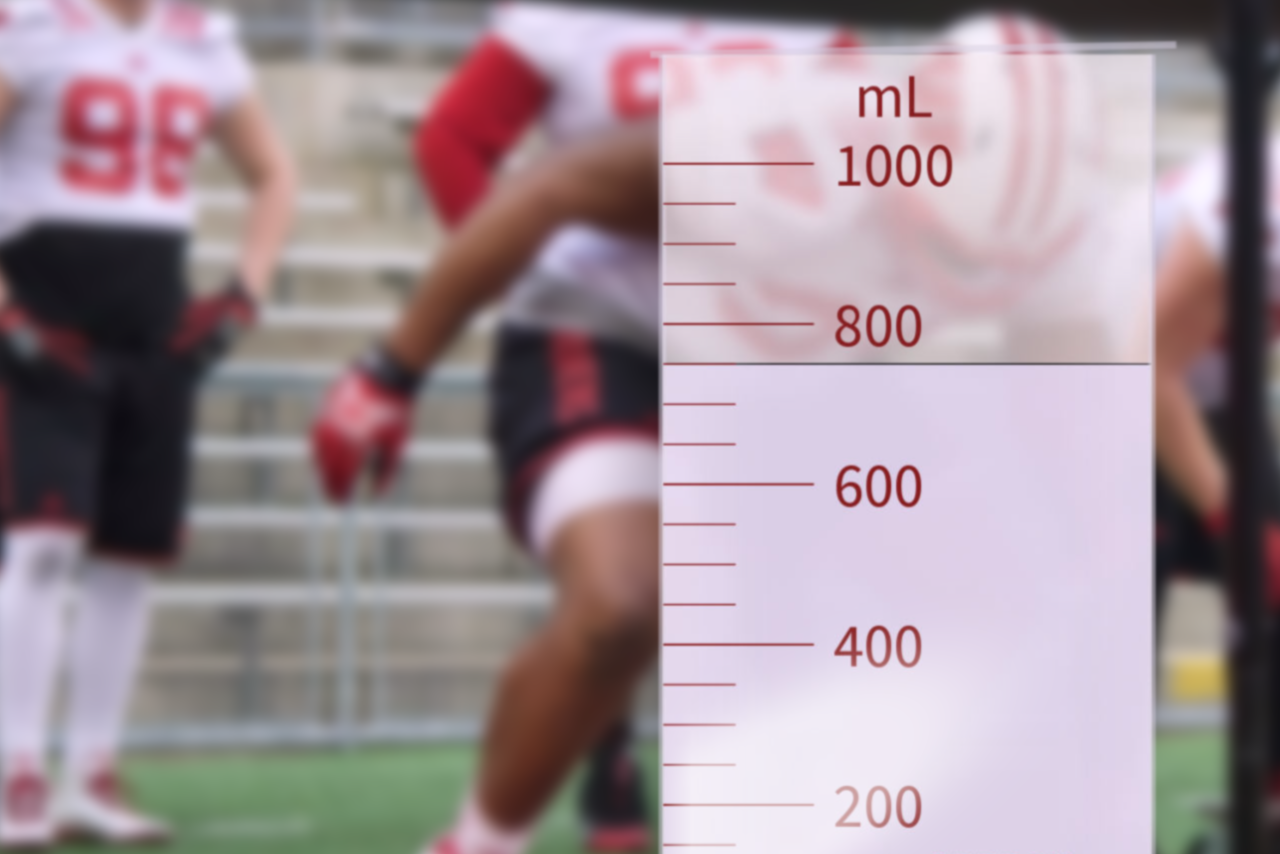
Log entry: **750** mL
